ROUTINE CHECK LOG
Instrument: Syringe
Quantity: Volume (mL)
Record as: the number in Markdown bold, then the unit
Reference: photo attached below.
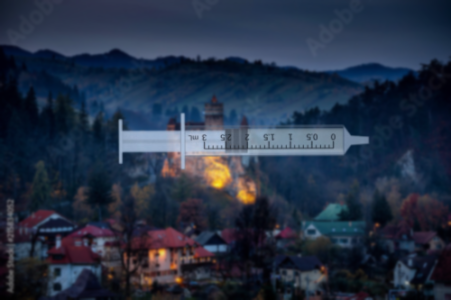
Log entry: **2** mL
